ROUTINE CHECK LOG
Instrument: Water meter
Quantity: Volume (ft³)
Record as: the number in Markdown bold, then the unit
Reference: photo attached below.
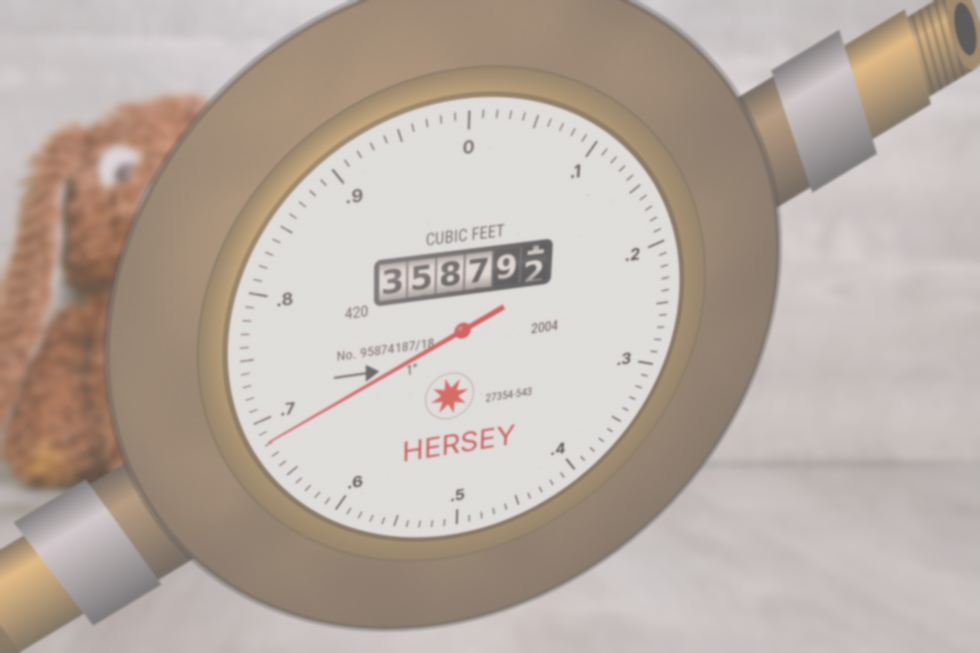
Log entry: **358791.68** ft³
